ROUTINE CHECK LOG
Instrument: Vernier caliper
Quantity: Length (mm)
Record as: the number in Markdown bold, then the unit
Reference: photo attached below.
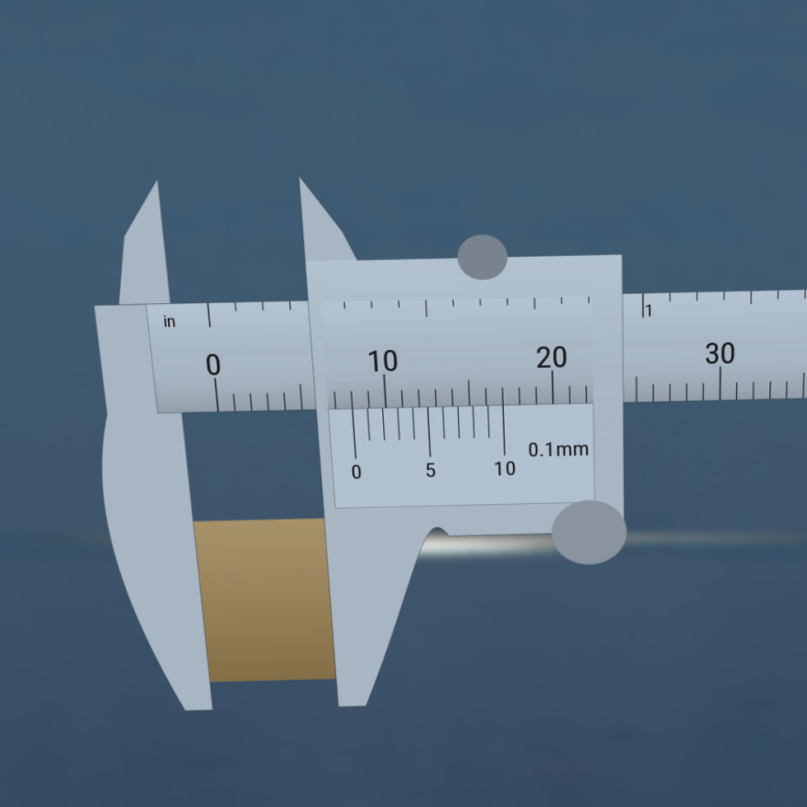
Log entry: **8.0** mm
